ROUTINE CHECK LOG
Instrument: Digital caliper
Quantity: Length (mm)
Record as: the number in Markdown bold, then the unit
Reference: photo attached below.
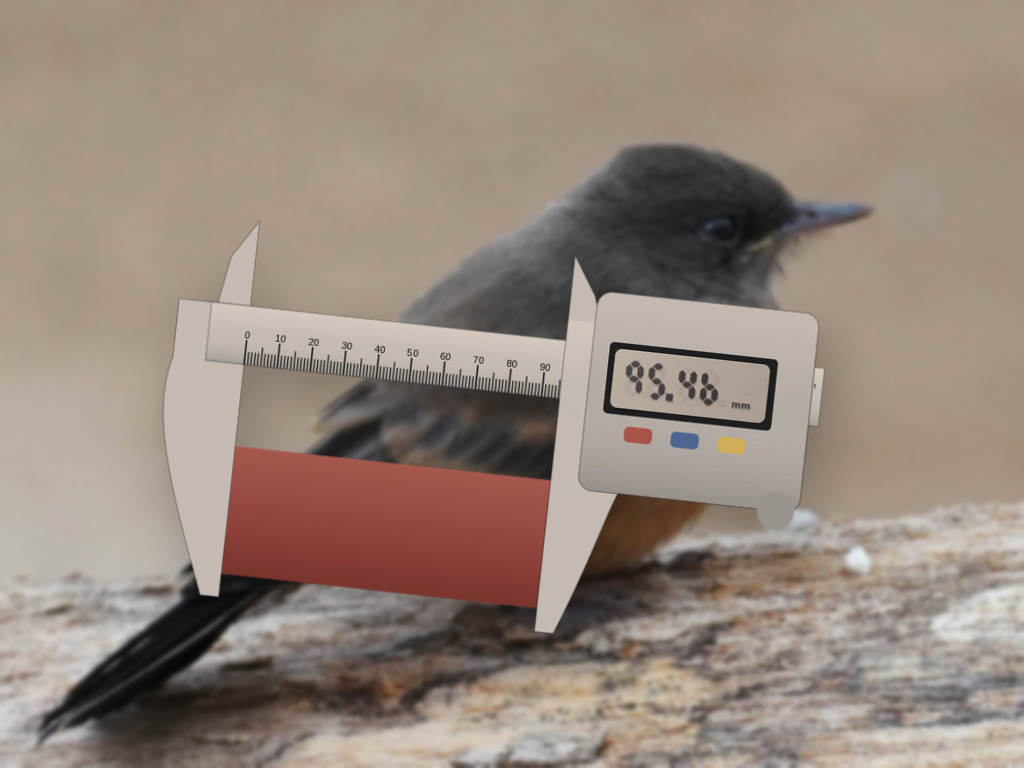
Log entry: **95.46** mm
